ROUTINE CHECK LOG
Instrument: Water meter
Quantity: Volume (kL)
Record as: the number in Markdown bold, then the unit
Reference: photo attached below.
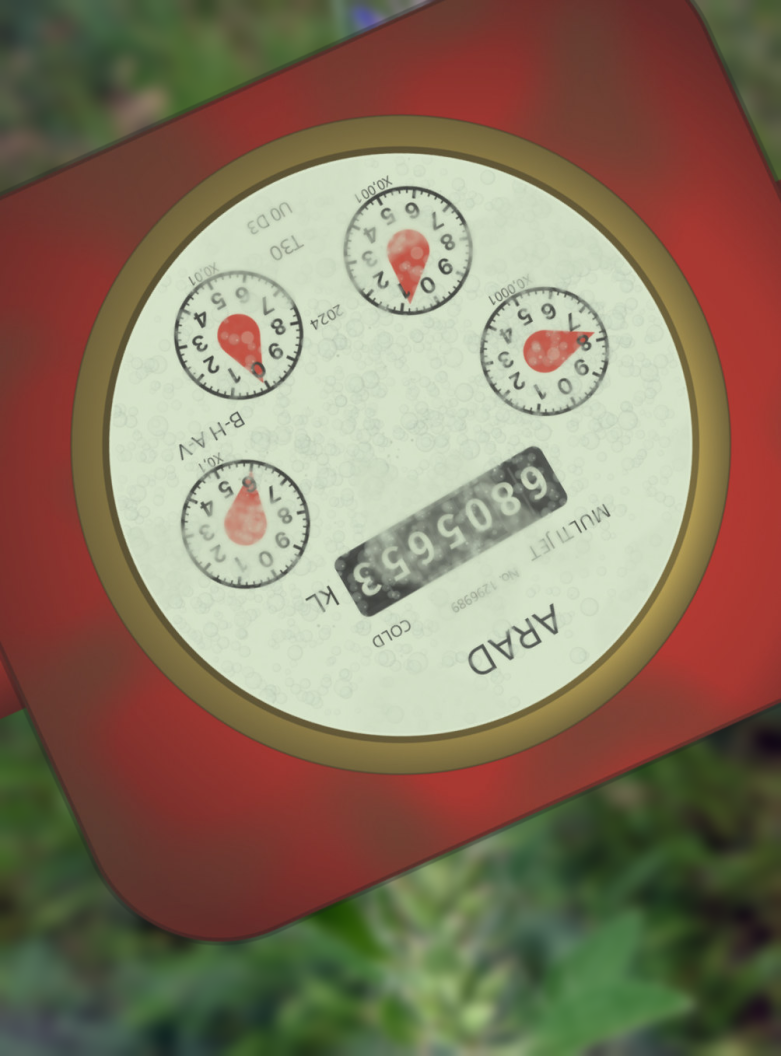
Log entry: **6805653.6007** kL
